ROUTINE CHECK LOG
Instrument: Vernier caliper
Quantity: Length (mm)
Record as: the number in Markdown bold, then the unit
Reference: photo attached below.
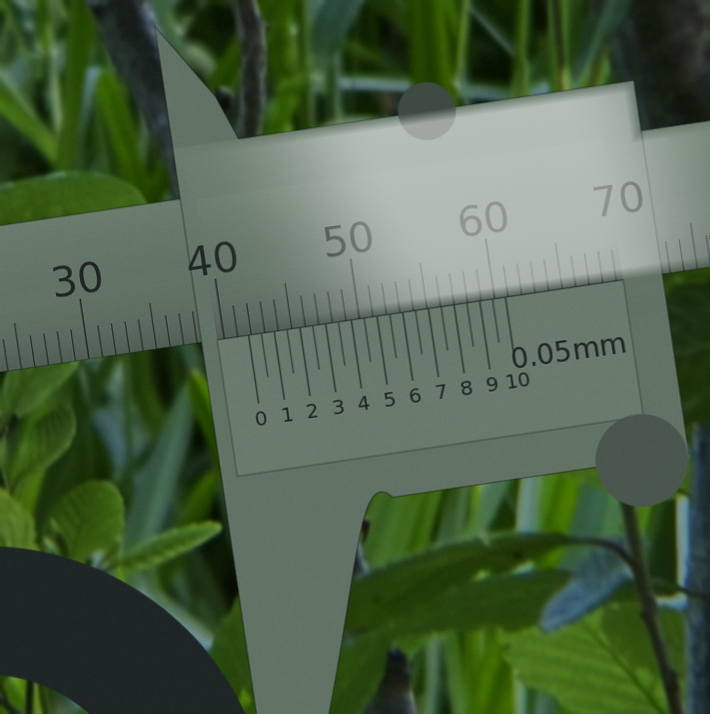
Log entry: **41.8** mm
